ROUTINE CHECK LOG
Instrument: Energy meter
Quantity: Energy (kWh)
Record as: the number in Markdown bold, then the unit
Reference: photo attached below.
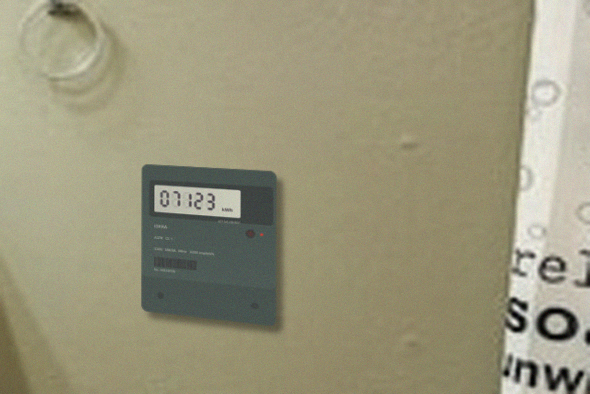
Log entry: **7123** kWh
